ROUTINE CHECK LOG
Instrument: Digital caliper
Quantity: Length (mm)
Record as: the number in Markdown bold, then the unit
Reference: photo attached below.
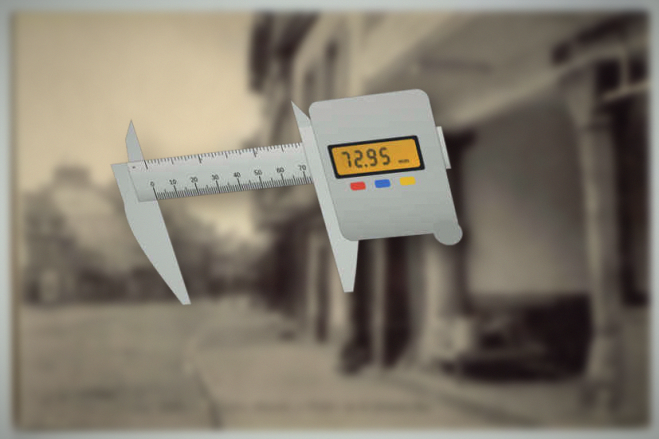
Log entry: **72.95** mm
